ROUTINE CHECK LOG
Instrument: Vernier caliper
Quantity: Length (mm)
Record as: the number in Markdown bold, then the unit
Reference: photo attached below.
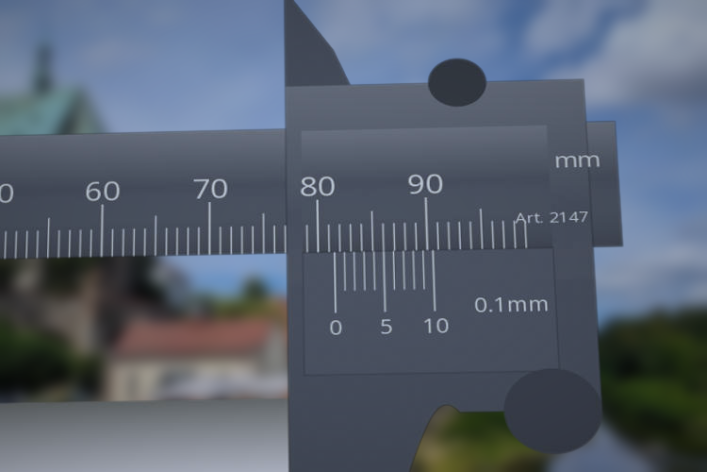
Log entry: **81.5** mm
